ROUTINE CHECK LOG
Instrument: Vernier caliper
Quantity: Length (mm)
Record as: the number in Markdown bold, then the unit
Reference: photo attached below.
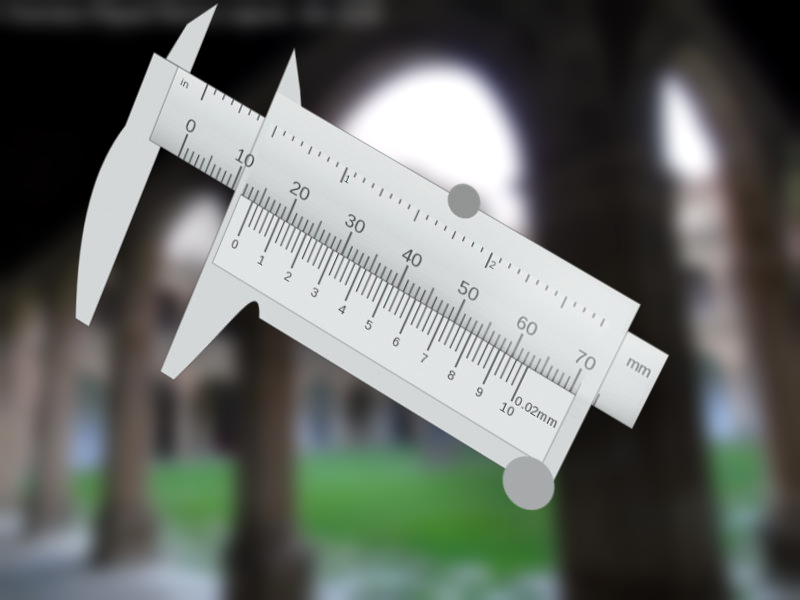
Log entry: **13.8** mm
